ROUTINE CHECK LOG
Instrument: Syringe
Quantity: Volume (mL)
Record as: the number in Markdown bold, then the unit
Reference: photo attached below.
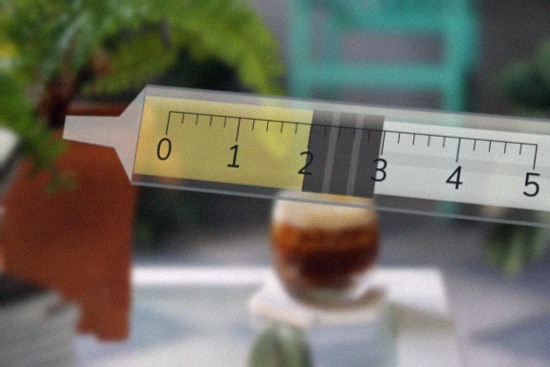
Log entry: **2** mL
